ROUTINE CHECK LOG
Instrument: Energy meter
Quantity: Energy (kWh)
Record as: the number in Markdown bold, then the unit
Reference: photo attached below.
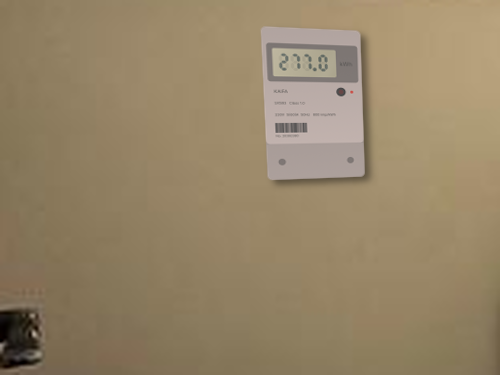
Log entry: **277.0** kWh
